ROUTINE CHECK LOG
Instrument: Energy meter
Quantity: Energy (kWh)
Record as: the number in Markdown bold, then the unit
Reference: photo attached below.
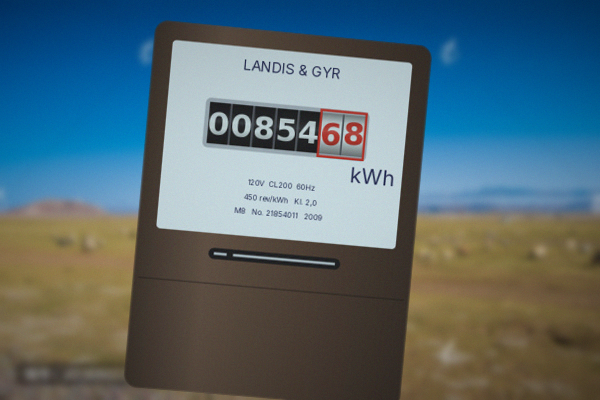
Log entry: **854.68** kWh
